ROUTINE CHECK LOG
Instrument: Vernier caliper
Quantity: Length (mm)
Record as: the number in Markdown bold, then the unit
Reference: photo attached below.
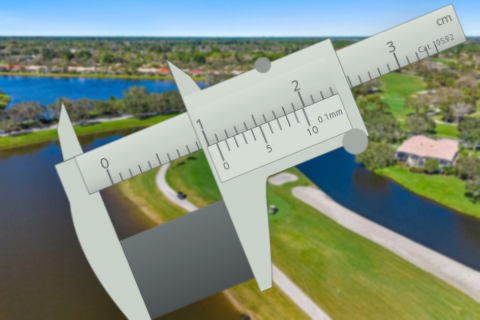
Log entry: **10.8** mm
